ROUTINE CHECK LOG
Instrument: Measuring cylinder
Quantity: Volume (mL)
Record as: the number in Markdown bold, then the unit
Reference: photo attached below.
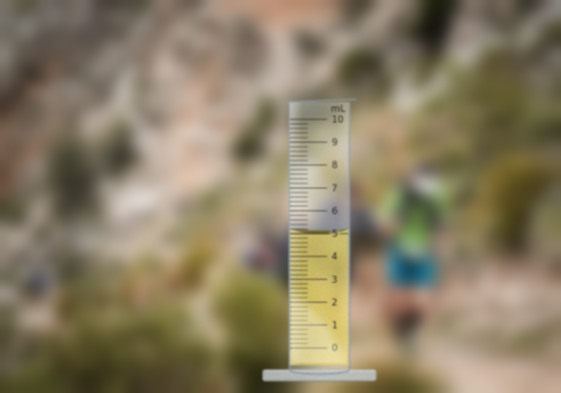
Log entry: **5** mL
